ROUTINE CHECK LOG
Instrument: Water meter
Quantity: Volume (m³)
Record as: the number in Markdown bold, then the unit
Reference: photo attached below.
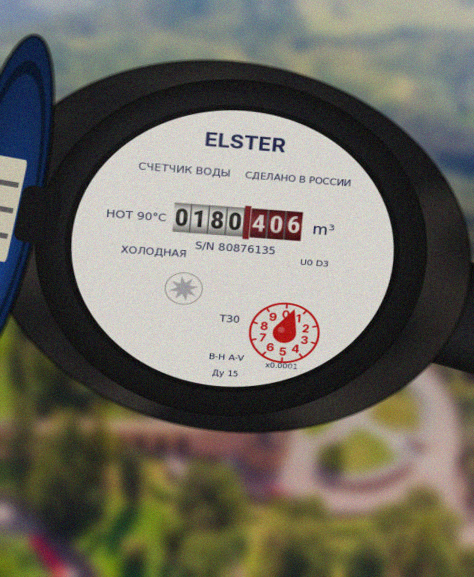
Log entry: **180.4060** m³
